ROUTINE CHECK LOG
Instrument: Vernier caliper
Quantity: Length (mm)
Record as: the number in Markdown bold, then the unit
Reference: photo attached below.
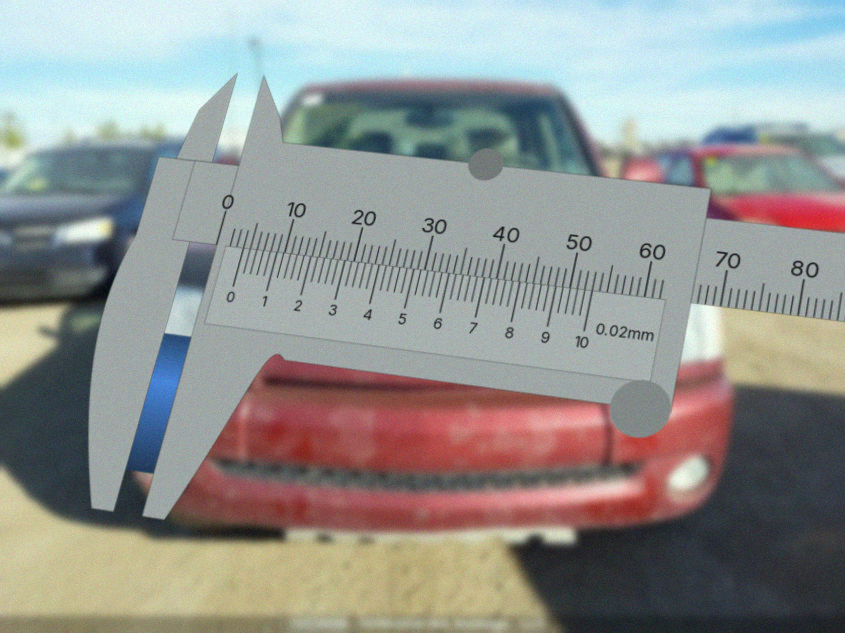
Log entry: **4.0** mm
